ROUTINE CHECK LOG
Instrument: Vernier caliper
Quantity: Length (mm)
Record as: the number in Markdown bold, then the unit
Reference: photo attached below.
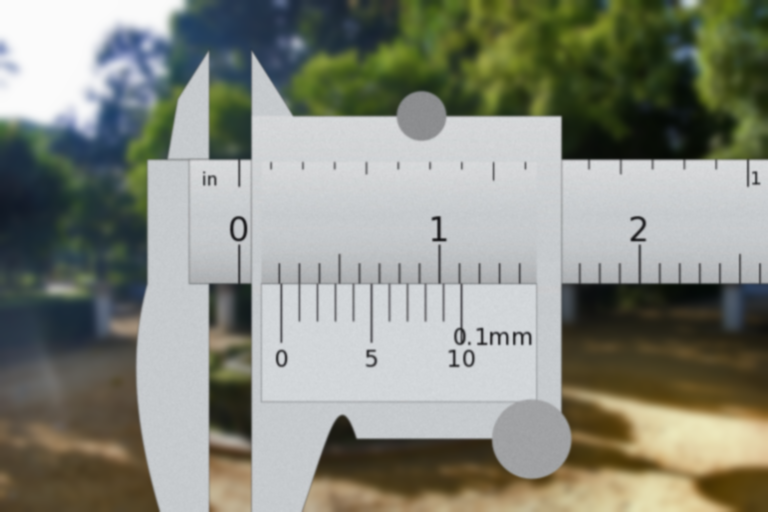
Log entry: **2.1** mm
